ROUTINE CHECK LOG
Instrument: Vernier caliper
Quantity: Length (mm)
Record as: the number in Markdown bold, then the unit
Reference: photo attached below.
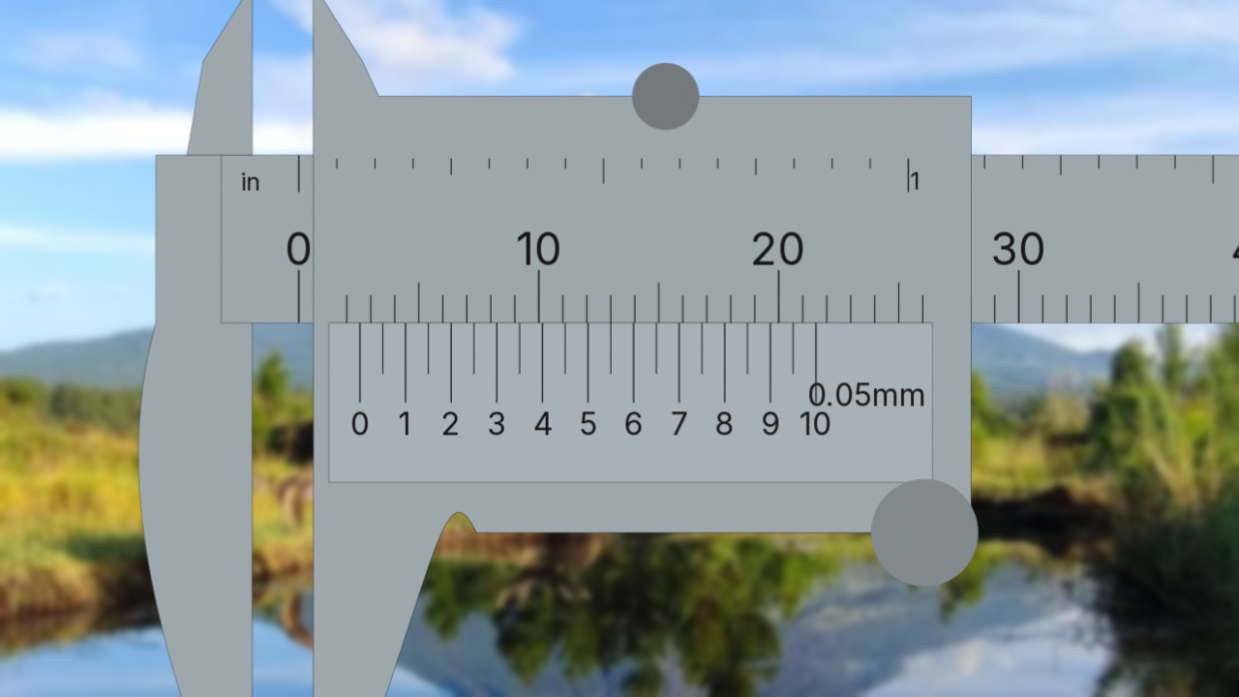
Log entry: **2.55** mm
